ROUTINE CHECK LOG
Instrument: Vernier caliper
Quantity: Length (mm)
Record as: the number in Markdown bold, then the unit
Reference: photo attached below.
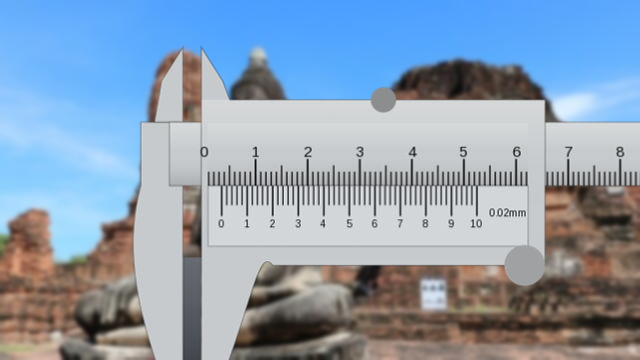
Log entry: **3.5** mm
